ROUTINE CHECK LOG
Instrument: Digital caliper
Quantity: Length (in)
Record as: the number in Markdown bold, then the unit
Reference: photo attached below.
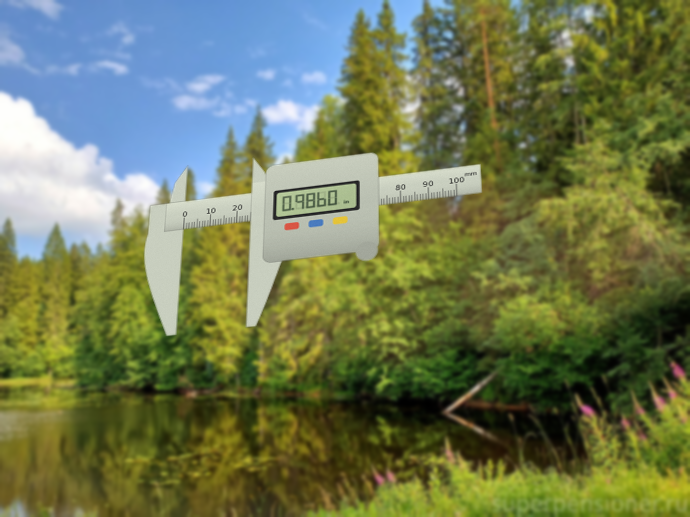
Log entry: **0.9860** in
